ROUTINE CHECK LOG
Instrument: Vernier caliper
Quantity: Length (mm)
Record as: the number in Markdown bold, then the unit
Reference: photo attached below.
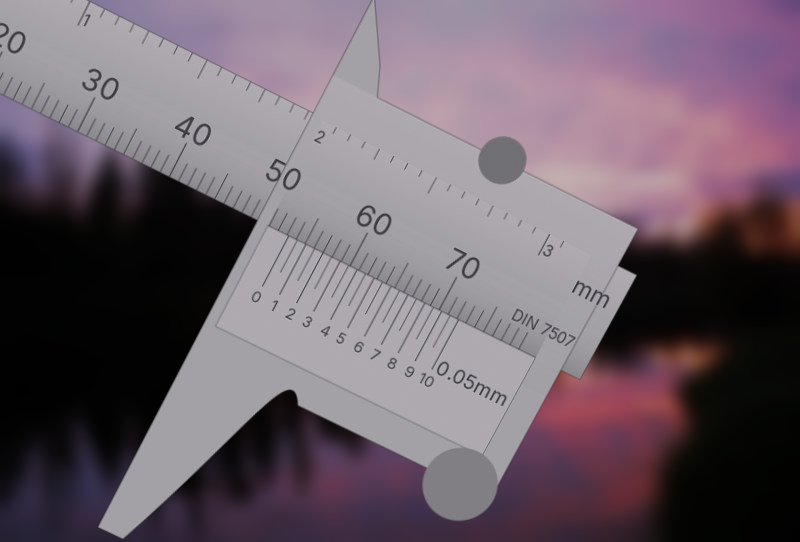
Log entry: **53.2** mm
